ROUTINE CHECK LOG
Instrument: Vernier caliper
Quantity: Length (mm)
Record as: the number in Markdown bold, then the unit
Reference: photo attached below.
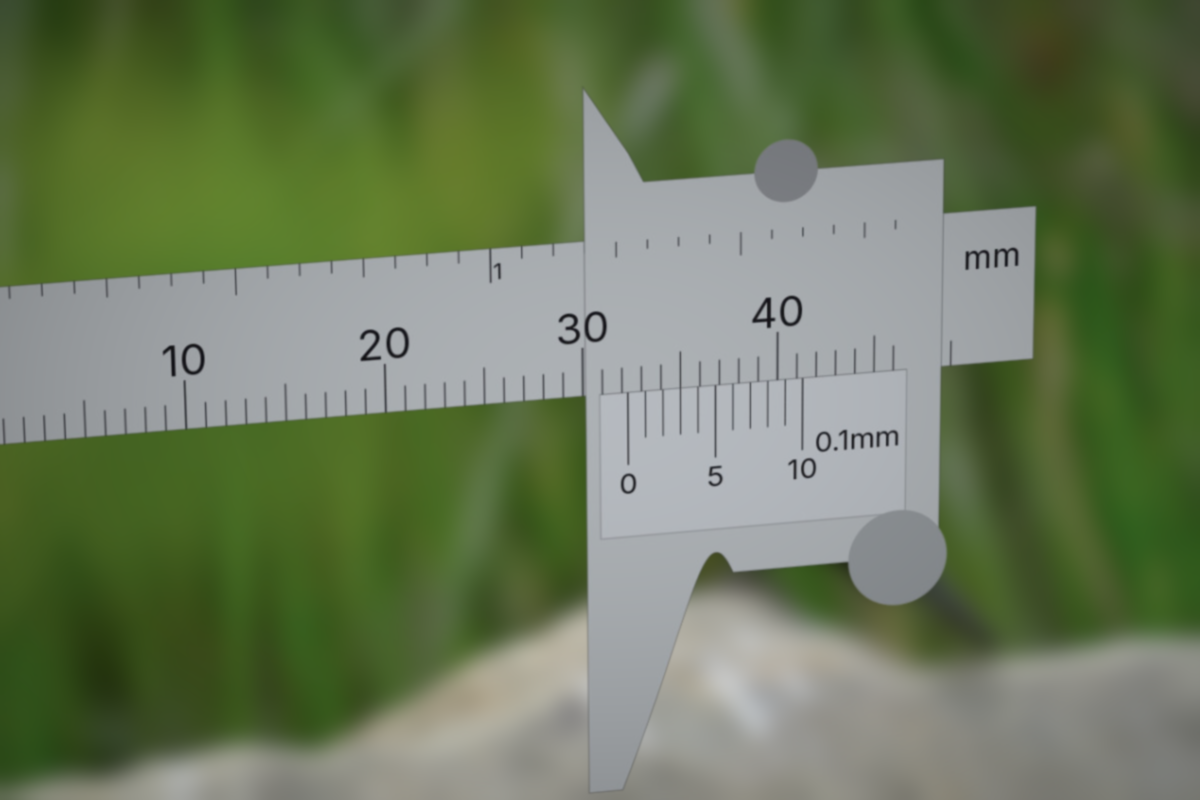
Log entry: **32.3** mm
